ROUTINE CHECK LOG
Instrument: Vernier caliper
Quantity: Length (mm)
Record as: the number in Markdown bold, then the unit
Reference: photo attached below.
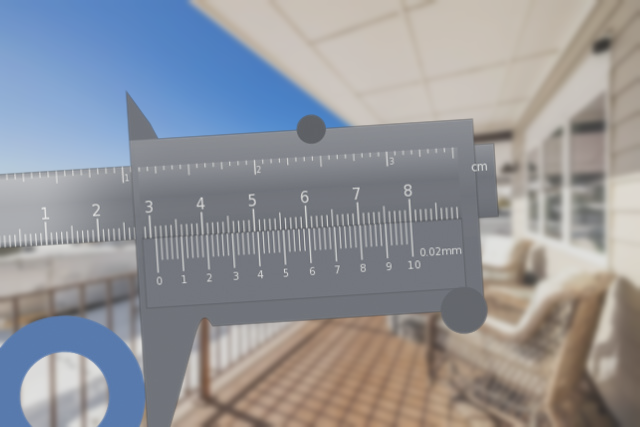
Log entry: **31.0** mm
